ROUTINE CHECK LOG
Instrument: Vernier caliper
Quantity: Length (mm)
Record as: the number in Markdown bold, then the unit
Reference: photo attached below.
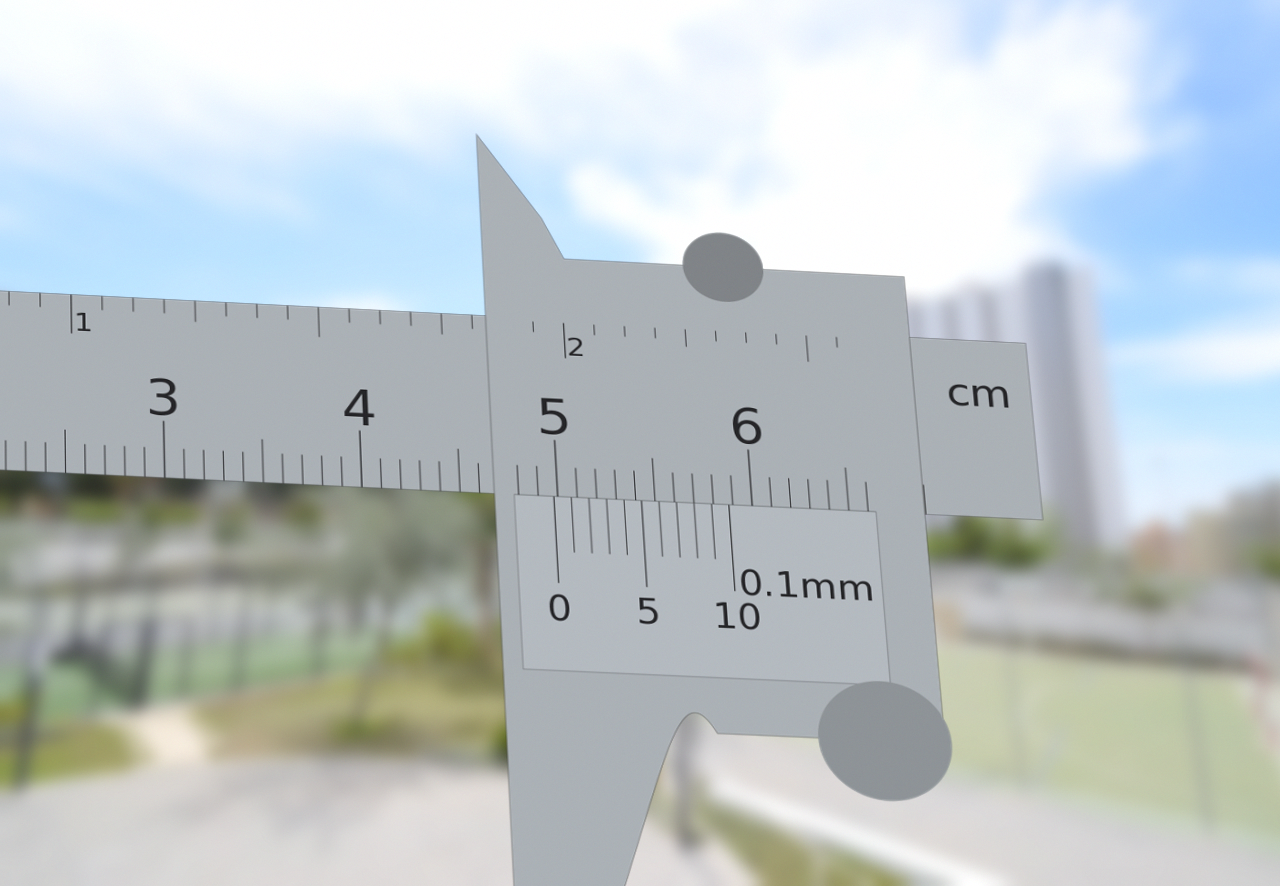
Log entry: **49.8** mm
